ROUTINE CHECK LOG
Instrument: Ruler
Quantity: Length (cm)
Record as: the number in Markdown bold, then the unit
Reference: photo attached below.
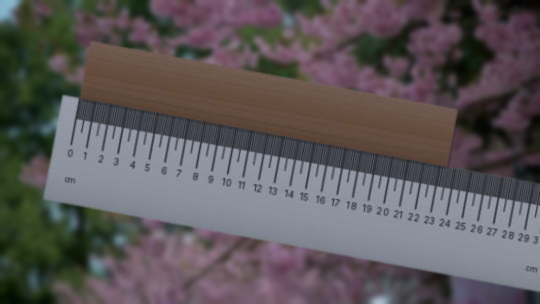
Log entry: **23.5** cm
